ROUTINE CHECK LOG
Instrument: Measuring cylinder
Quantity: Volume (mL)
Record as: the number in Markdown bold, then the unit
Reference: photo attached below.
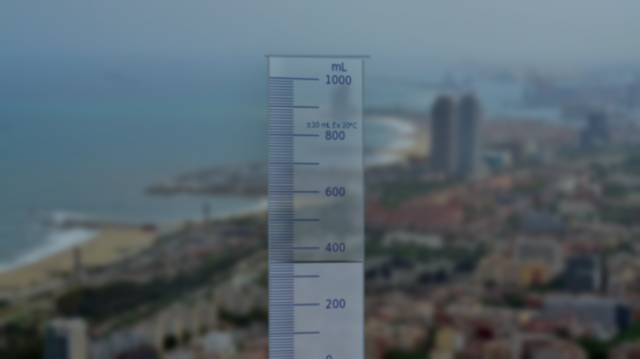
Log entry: **350** mL
